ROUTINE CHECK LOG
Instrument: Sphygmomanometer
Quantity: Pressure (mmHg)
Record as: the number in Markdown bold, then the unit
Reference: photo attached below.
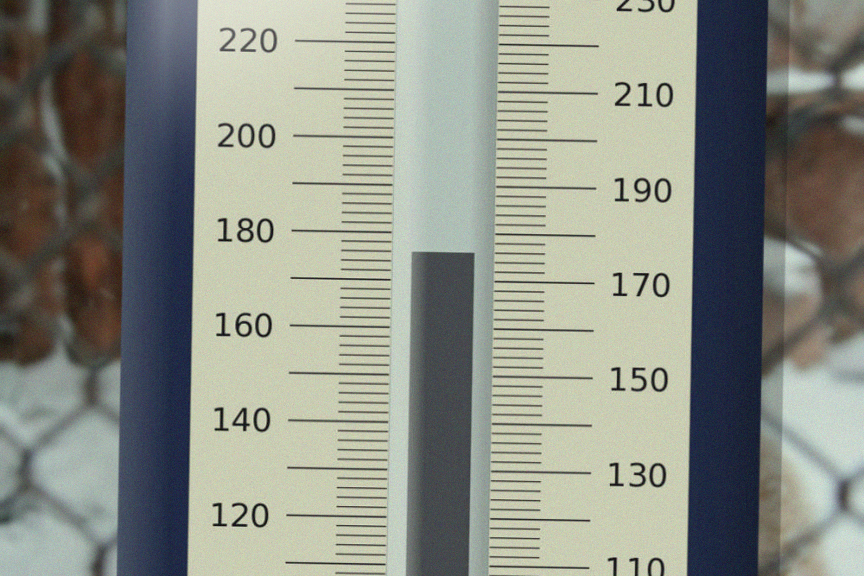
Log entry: **176** mmHg
